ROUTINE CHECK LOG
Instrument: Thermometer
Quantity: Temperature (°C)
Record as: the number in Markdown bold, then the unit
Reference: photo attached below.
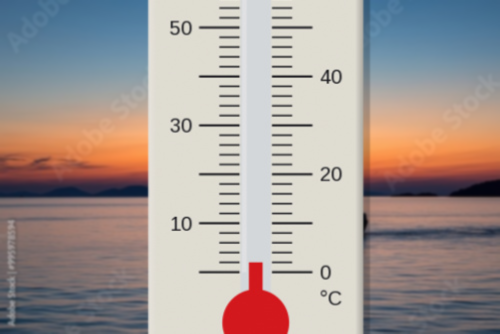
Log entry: **2** °C
